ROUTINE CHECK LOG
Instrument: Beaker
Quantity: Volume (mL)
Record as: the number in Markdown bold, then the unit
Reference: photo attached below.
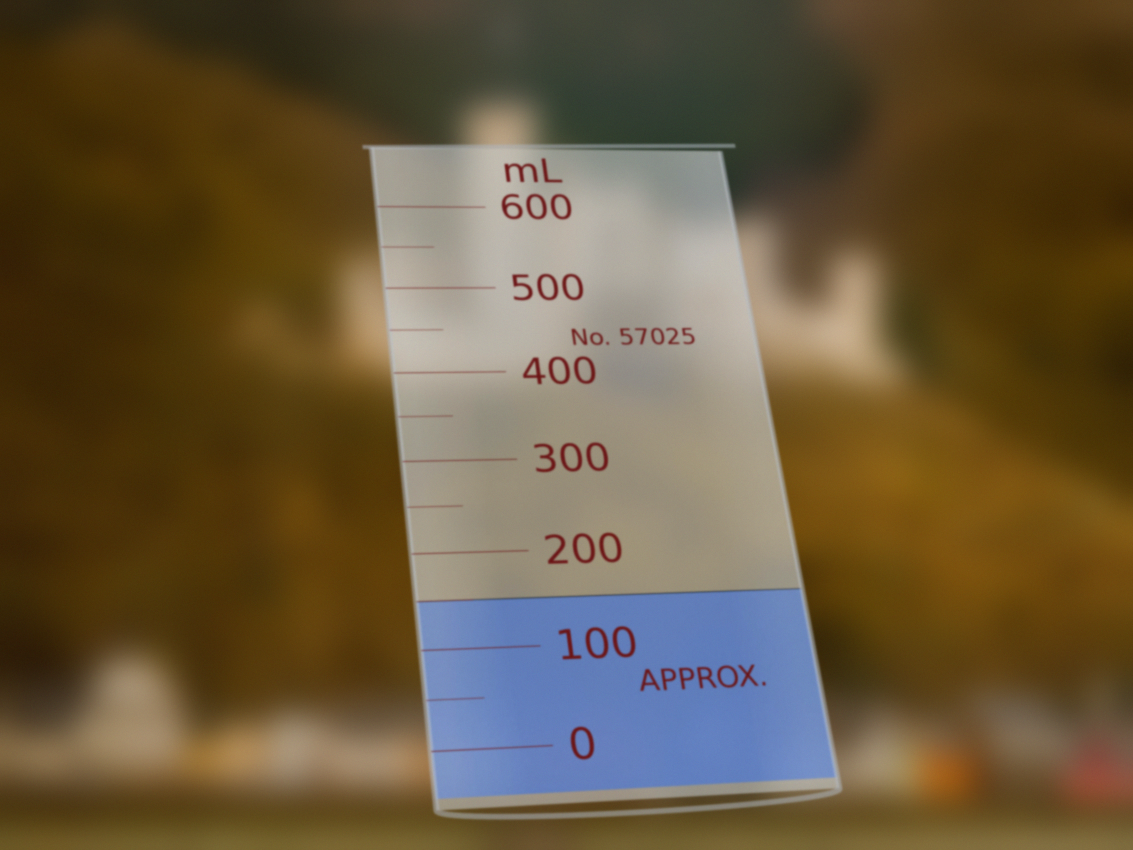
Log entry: **150** mL
